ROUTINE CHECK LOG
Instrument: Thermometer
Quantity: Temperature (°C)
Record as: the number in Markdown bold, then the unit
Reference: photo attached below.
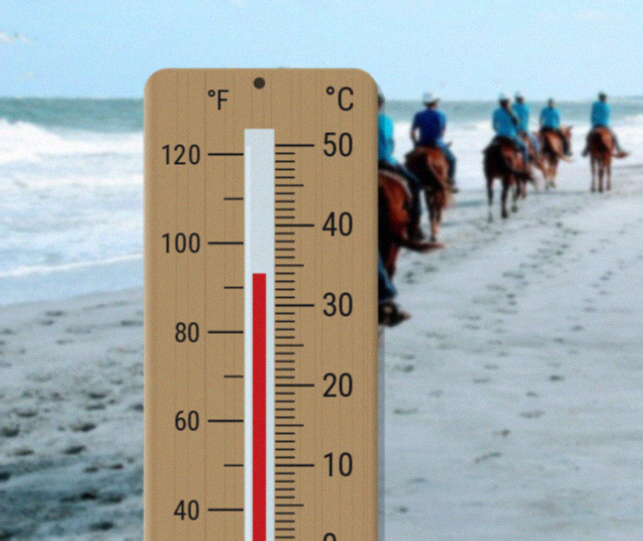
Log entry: **34** °C
